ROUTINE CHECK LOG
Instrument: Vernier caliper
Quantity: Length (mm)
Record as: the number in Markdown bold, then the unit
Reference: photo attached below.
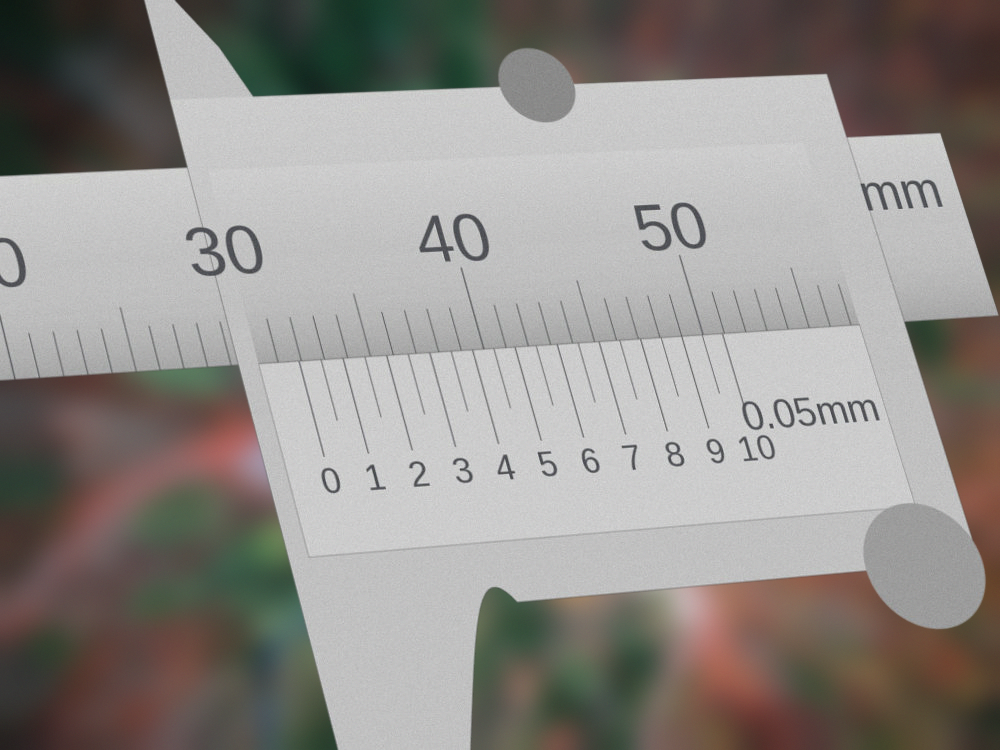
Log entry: **31.9** mm
